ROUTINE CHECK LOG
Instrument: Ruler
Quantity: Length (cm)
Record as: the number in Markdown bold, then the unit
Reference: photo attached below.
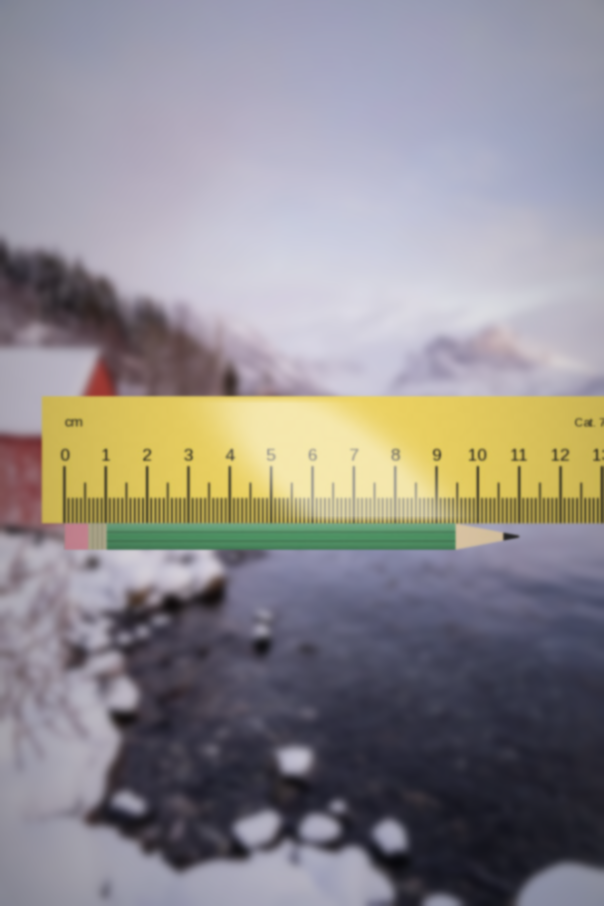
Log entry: **11** cm
